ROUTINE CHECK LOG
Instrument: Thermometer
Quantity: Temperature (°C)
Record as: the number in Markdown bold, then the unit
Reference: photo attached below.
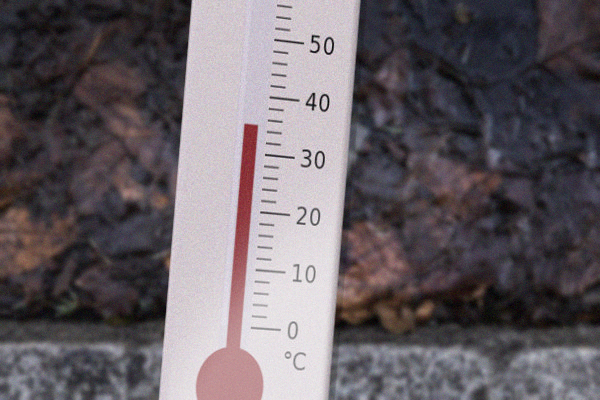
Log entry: **35** °C
